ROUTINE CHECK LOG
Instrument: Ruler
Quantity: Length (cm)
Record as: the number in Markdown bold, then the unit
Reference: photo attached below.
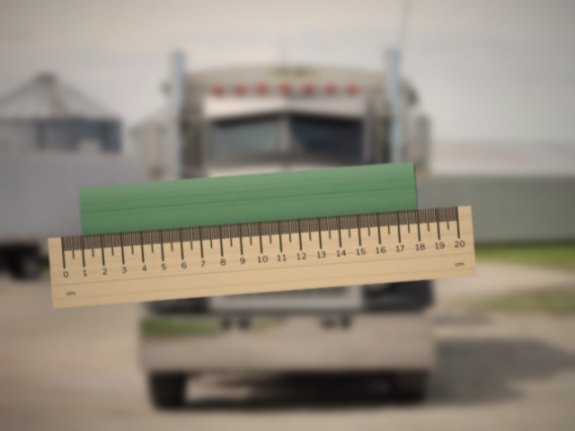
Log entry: **17** cm
